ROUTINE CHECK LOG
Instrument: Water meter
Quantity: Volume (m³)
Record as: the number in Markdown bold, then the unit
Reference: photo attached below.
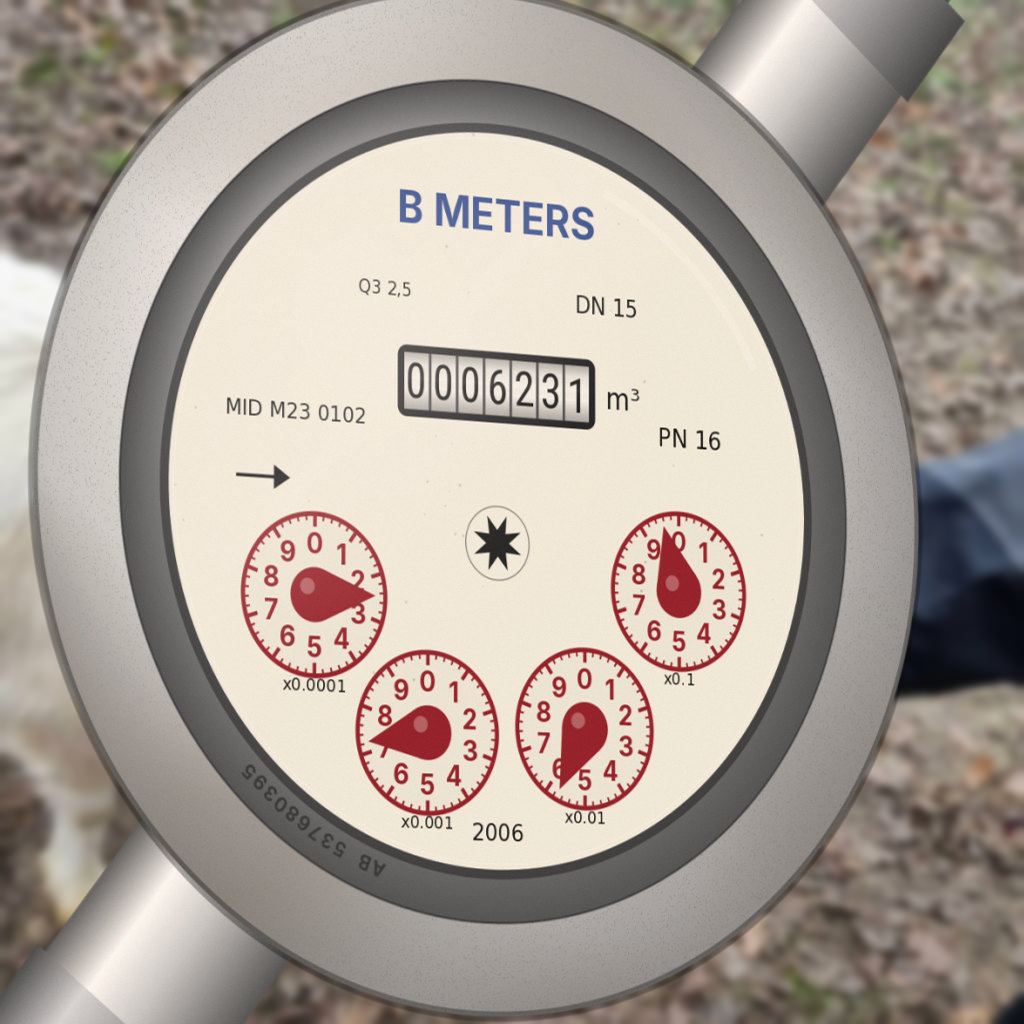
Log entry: **6230.9572** m³
